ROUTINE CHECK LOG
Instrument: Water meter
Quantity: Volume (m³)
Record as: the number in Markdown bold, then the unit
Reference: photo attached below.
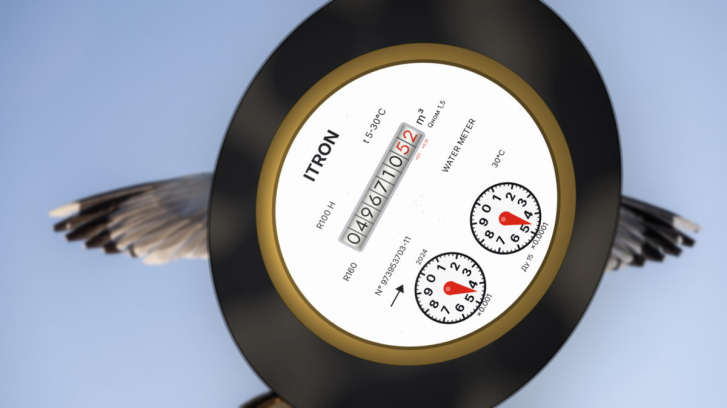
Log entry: **496710.5244** m³
